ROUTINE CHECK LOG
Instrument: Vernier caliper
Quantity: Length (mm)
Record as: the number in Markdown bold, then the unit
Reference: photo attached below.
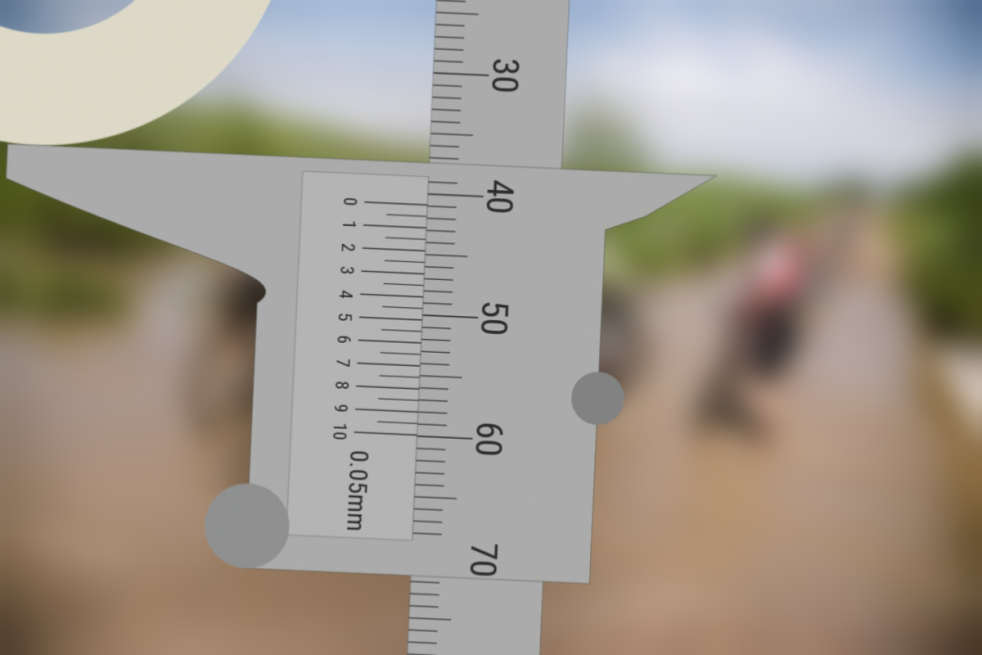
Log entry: **40.9** mm
